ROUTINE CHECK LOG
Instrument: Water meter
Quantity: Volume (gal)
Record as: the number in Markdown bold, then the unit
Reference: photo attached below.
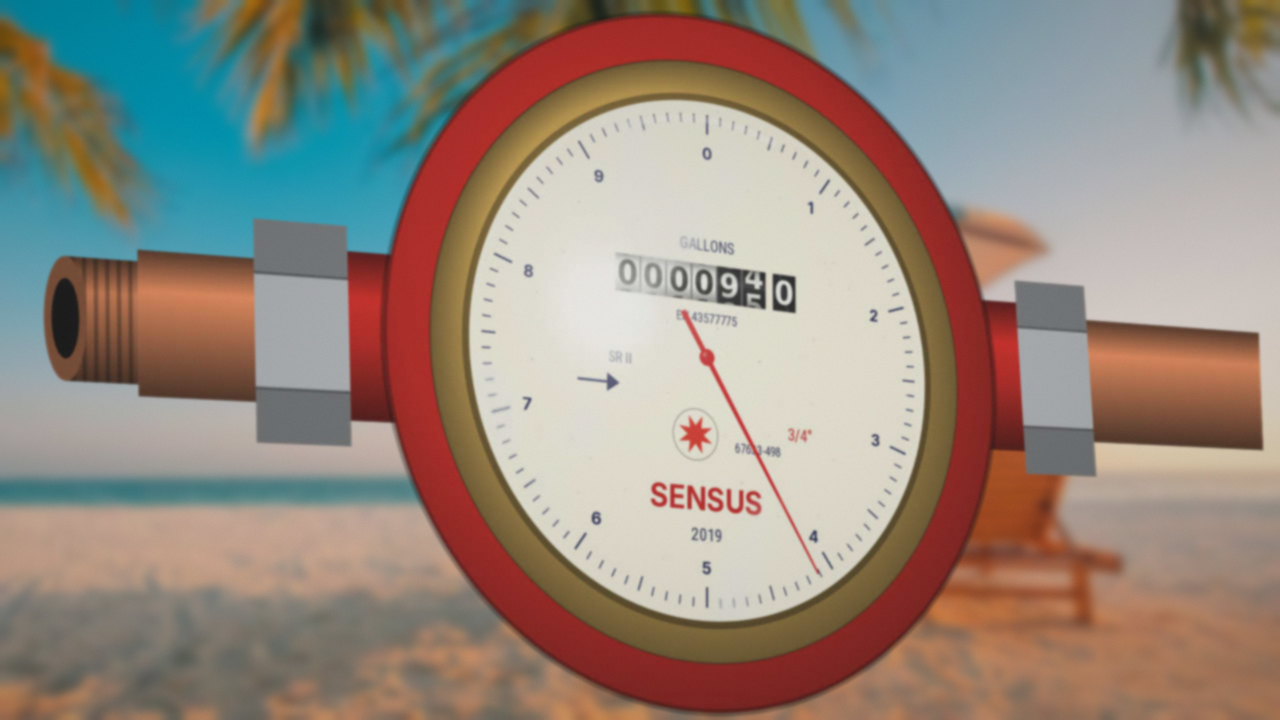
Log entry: **944.1** gal
